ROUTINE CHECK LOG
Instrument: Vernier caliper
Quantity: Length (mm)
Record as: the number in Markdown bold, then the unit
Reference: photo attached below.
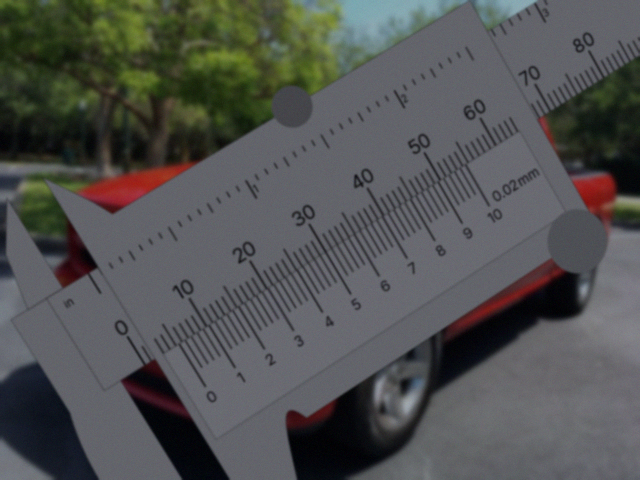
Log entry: **5.5** mm
